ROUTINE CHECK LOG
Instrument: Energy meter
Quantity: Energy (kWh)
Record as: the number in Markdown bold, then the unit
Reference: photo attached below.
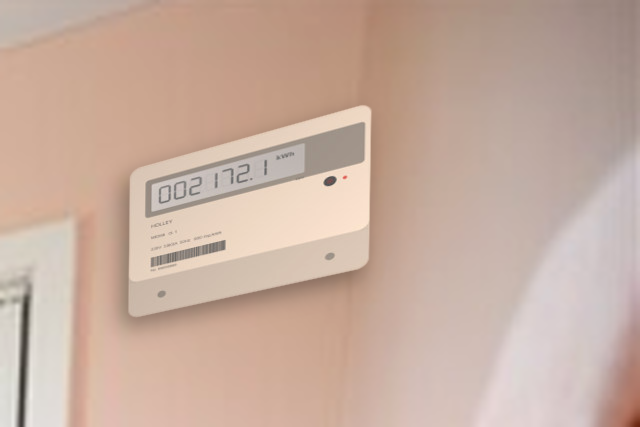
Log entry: **2172.1** kWh
